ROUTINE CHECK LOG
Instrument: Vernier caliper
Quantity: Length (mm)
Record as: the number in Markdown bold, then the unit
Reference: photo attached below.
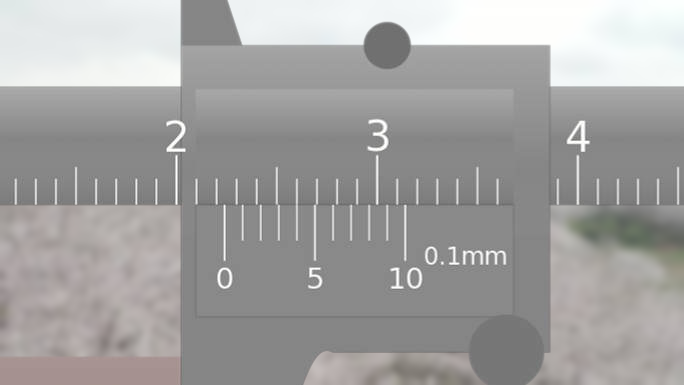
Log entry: **22.4** mm
